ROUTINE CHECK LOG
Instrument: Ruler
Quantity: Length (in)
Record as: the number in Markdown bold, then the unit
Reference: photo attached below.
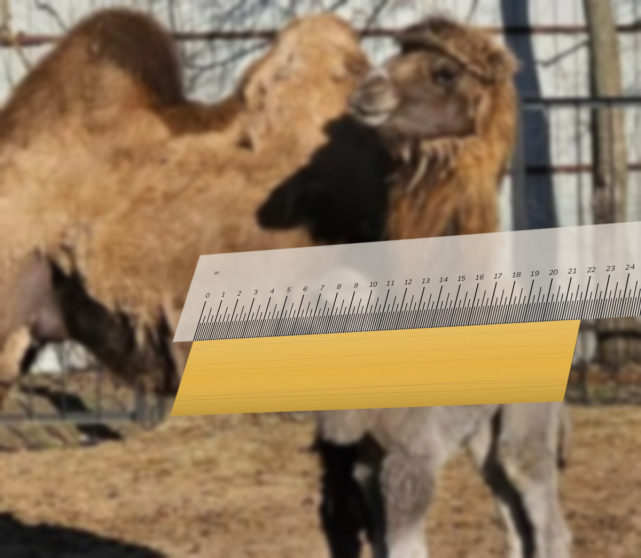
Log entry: **22** in
